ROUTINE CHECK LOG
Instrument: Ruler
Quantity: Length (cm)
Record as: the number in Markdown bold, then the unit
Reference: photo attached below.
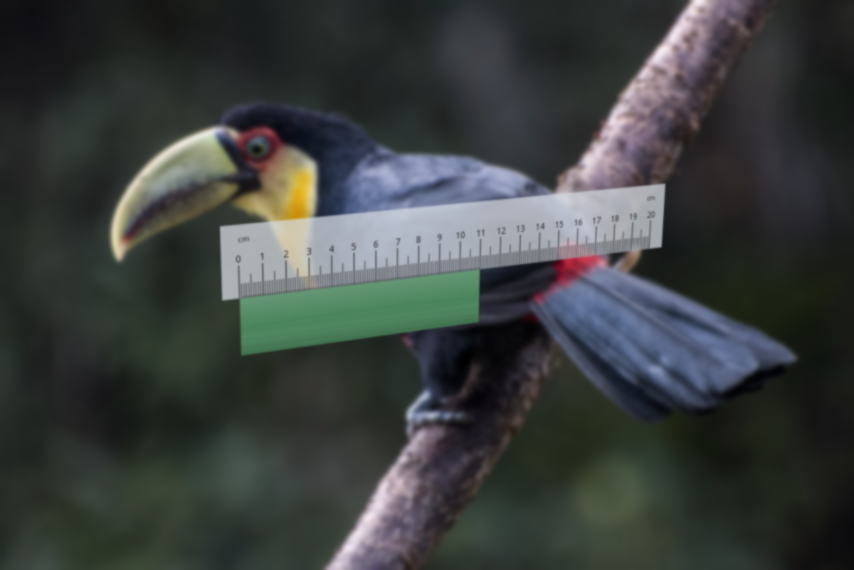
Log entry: **11** cm
